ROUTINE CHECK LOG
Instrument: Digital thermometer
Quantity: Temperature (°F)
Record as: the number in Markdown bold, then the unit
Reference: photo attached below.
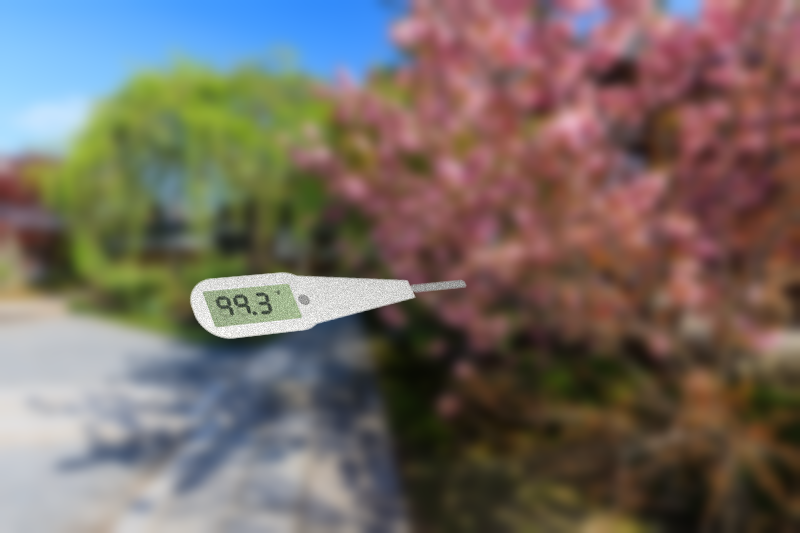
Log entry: **99.3** °F
